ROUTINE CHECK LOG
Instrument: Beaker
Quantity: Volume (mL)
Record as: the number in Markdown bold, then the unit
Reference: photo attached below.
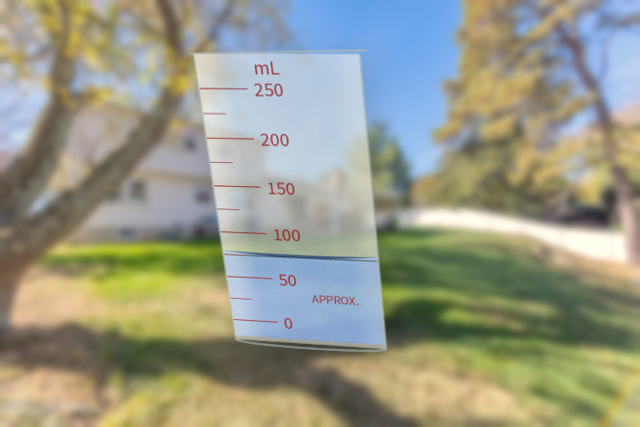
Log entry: **75** mL
